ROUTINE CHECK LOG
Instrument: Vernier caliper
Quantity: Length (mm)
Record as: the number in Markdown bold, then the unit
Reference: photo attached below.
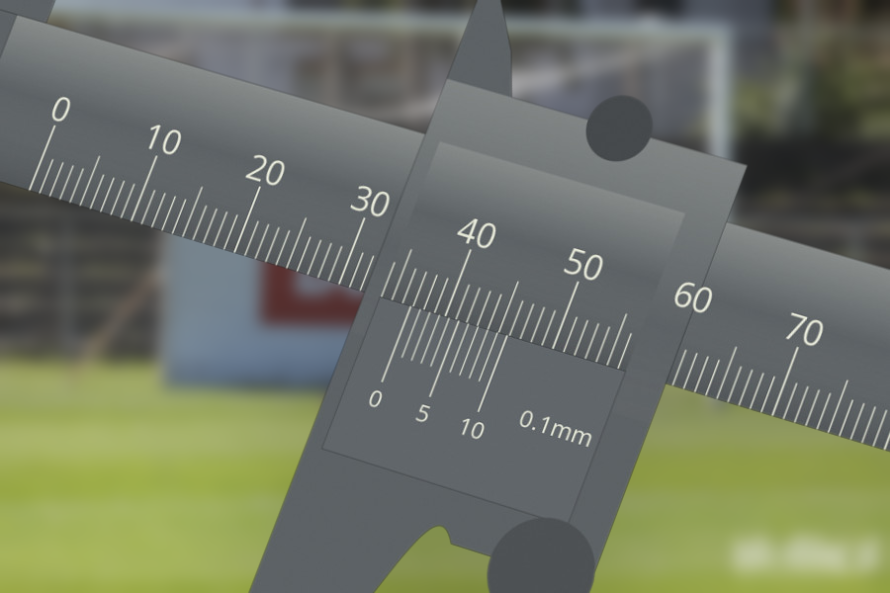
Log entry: **36.8** mm
